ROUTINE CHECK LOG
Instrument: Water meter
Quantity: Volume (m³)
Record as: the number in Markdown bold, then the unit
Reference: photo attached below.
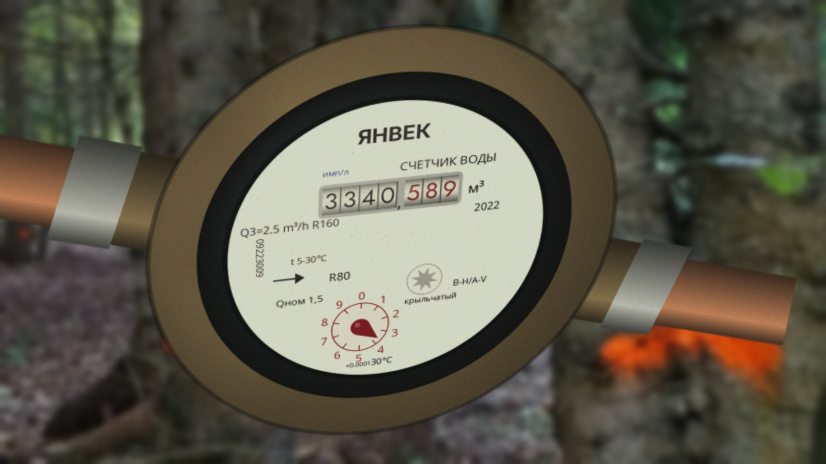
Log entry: **3340.5893** m³
